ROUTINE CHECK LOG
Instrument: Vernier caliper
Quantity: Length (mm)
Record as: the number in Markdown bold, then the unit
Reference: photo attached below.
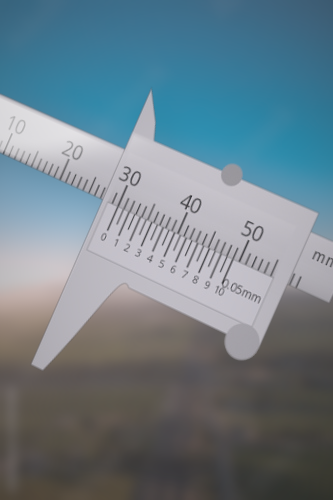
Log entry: **30.0** mm
